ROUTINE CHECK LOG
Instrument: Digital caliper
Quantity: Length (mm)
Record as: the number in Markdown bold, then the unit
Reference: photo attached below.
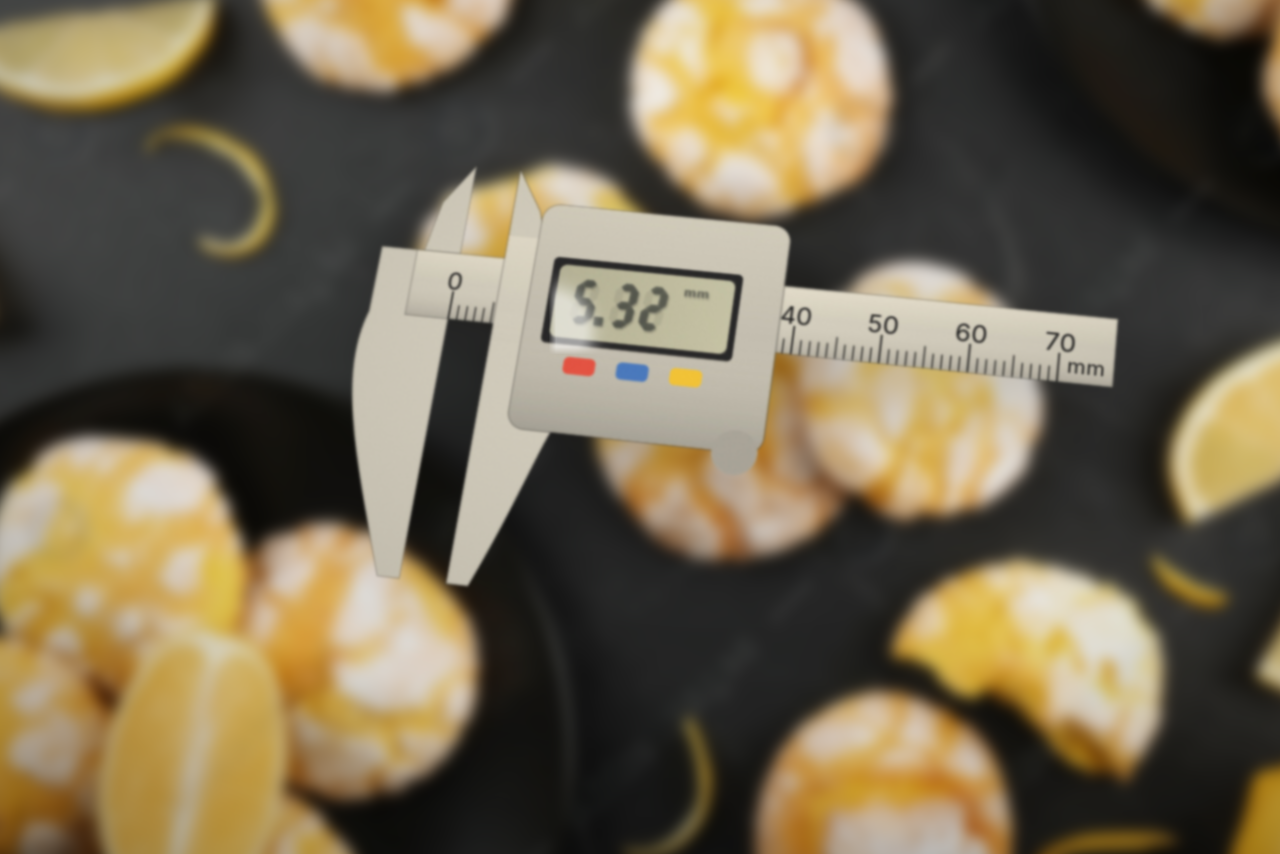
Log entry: **5.32** mm
